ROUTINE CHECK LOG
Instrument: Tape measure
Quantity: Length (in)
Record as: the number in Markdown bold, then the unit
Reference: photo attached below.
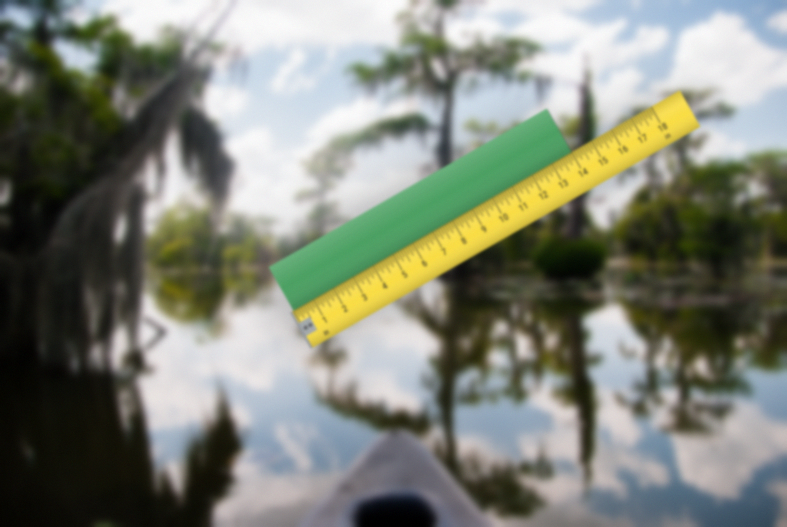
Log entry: **14** in
